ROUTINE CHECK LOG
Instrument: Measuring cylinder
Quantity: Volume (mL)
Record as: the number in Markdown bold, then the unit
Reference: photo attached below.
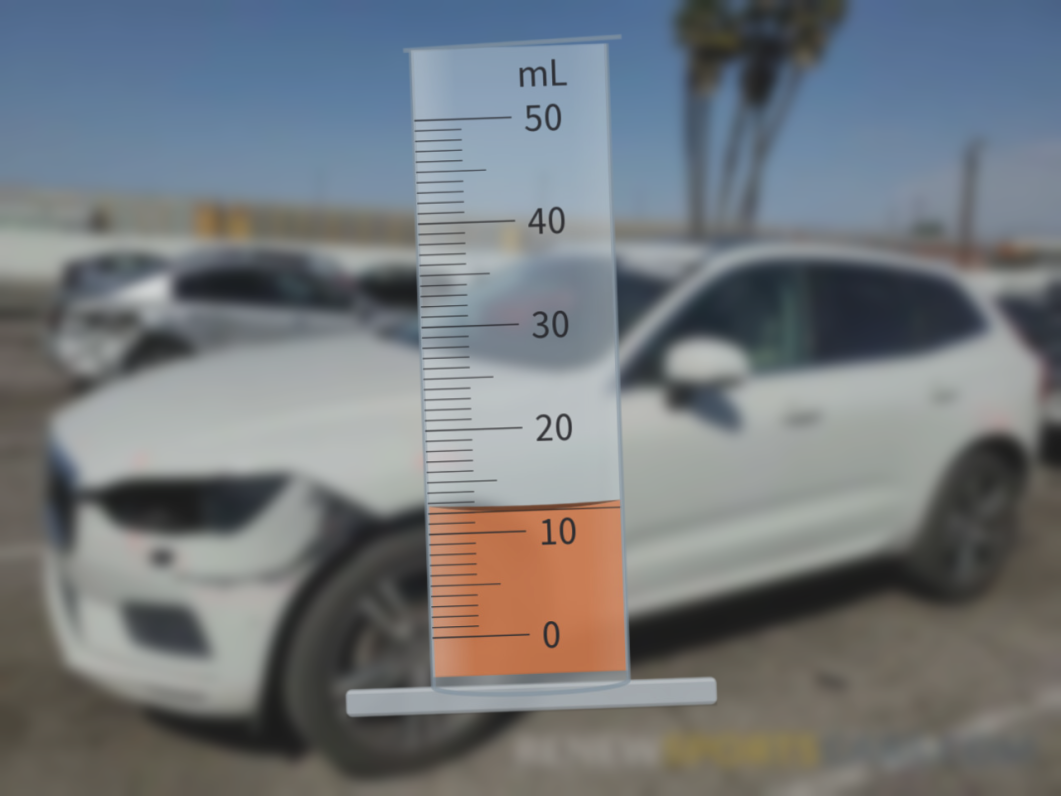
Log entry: **12** mL
